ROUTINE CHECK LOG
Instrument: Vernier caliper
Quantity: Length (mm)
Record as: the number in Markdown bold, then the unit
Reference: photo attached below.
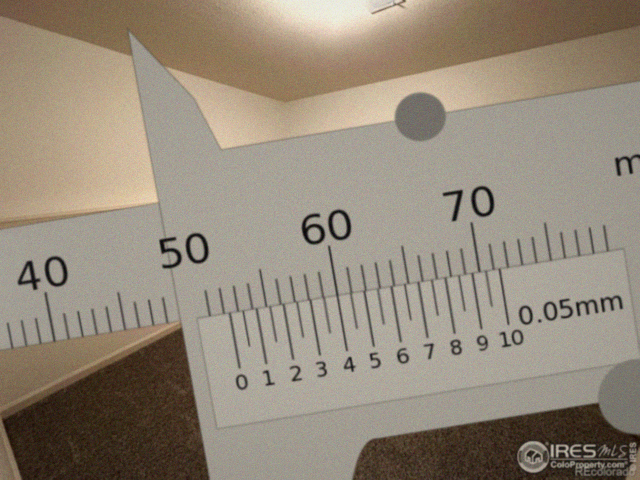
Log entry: **52.4** mm
